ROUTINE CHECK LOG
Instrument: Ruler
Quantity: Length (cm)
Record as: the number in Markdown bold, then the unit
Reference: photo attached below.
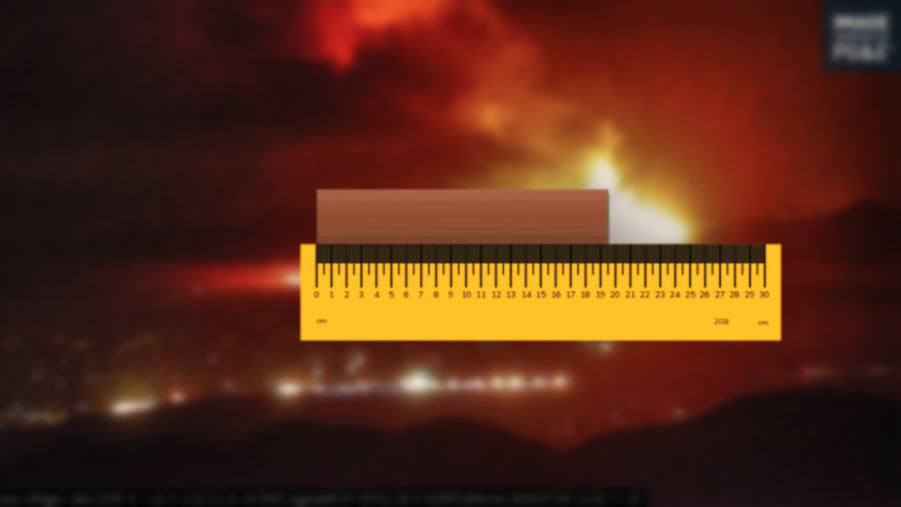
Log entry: **19.5** cm
